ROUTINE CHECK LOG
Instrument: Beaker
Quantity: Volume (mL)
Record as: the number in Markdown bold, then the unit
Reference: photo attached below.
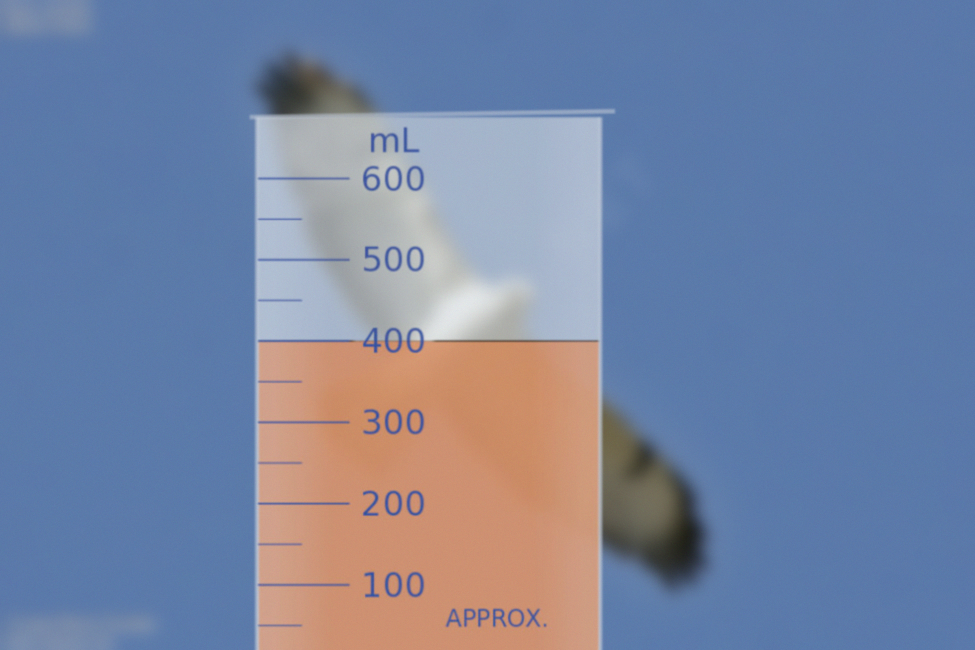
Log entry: **400** mL
